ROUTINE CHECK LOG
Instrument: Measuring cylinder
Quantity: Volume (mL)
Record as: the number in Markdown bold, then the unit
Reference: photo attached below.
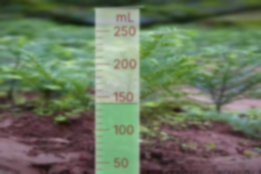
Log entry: **140** mL
